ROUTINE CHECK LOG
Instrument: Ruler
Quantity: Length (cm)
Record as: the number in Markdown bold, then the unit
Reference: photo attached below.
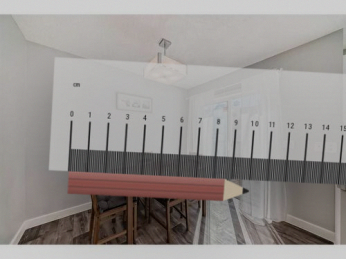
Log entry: **10** cm
